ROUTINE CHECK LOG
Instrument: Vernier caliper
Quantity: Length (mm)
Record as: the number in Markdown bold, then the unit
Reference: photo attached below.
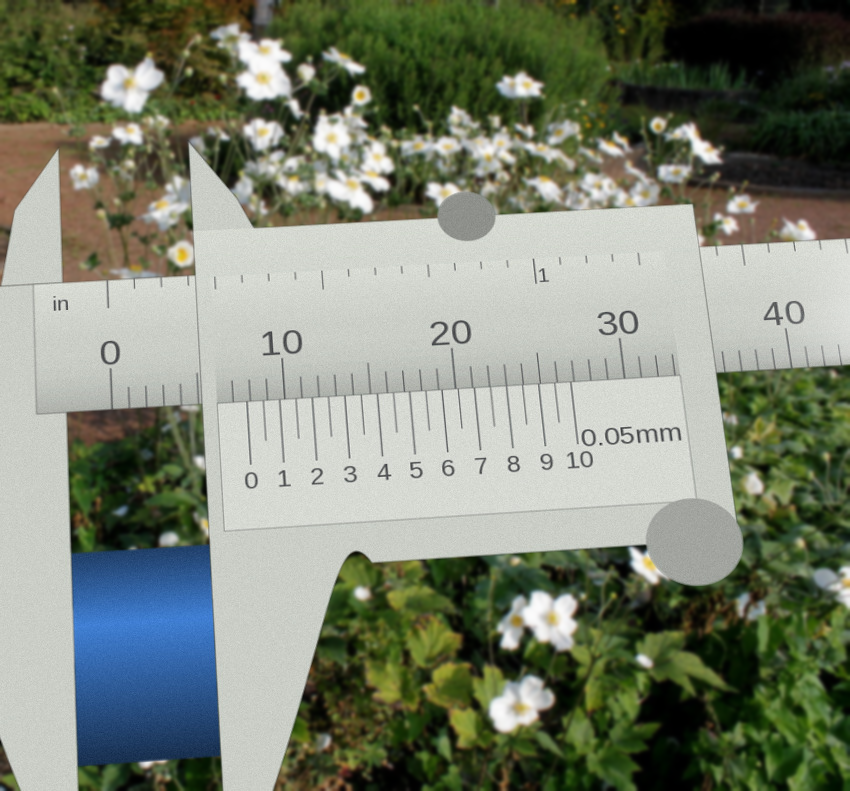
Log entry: **7.8** mm
